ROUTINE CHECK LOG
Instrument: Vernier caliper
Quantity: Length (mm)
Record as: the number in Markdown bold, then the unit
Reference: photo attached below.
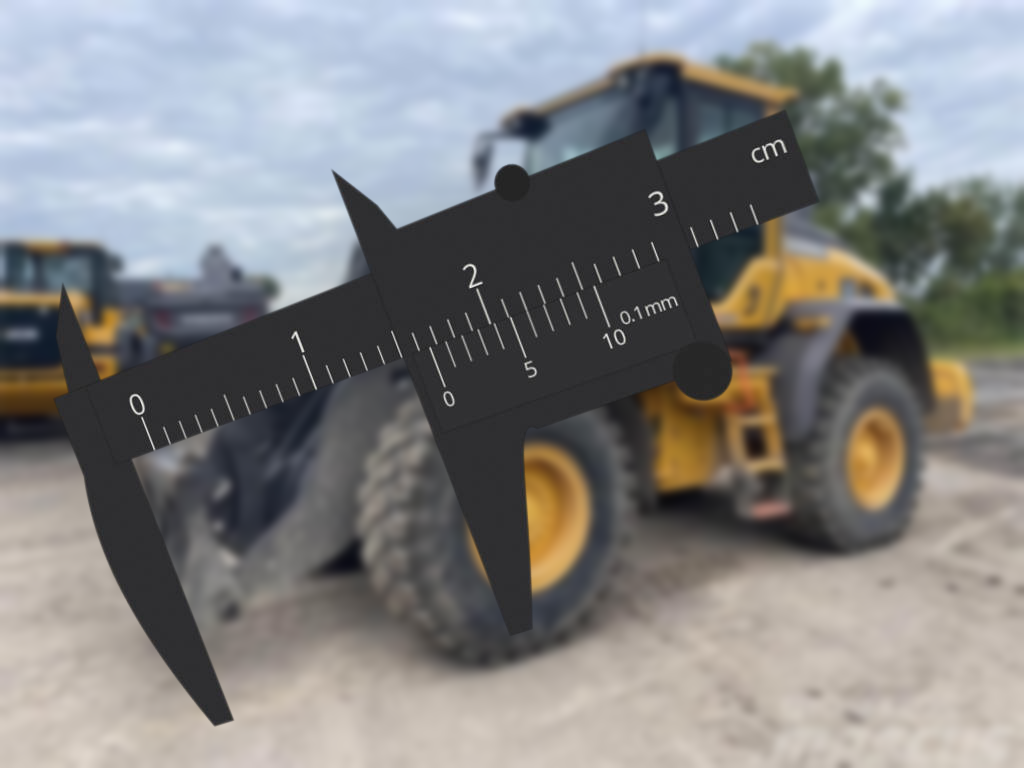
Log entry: **16.6** mm
